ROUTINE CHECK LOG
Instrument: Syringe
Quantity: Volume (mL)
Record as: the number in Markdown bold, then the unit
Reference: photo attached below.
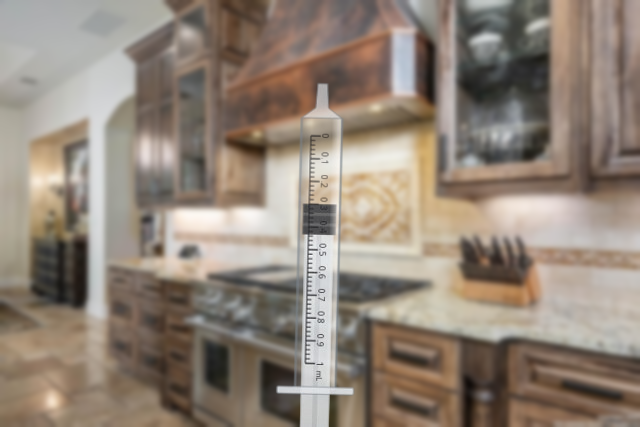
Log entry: **0.3** mL
